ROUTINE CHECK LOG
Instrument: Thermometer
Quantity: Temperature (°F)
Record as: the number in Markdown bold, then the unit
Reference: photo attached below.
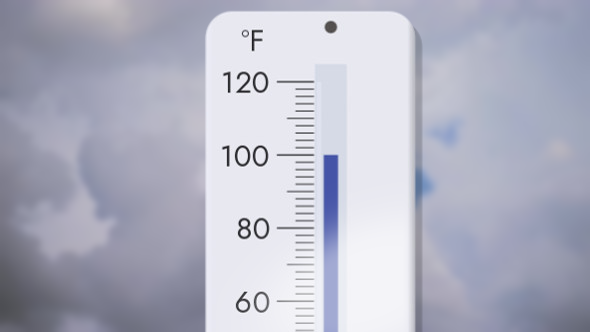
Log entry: **100** °F
